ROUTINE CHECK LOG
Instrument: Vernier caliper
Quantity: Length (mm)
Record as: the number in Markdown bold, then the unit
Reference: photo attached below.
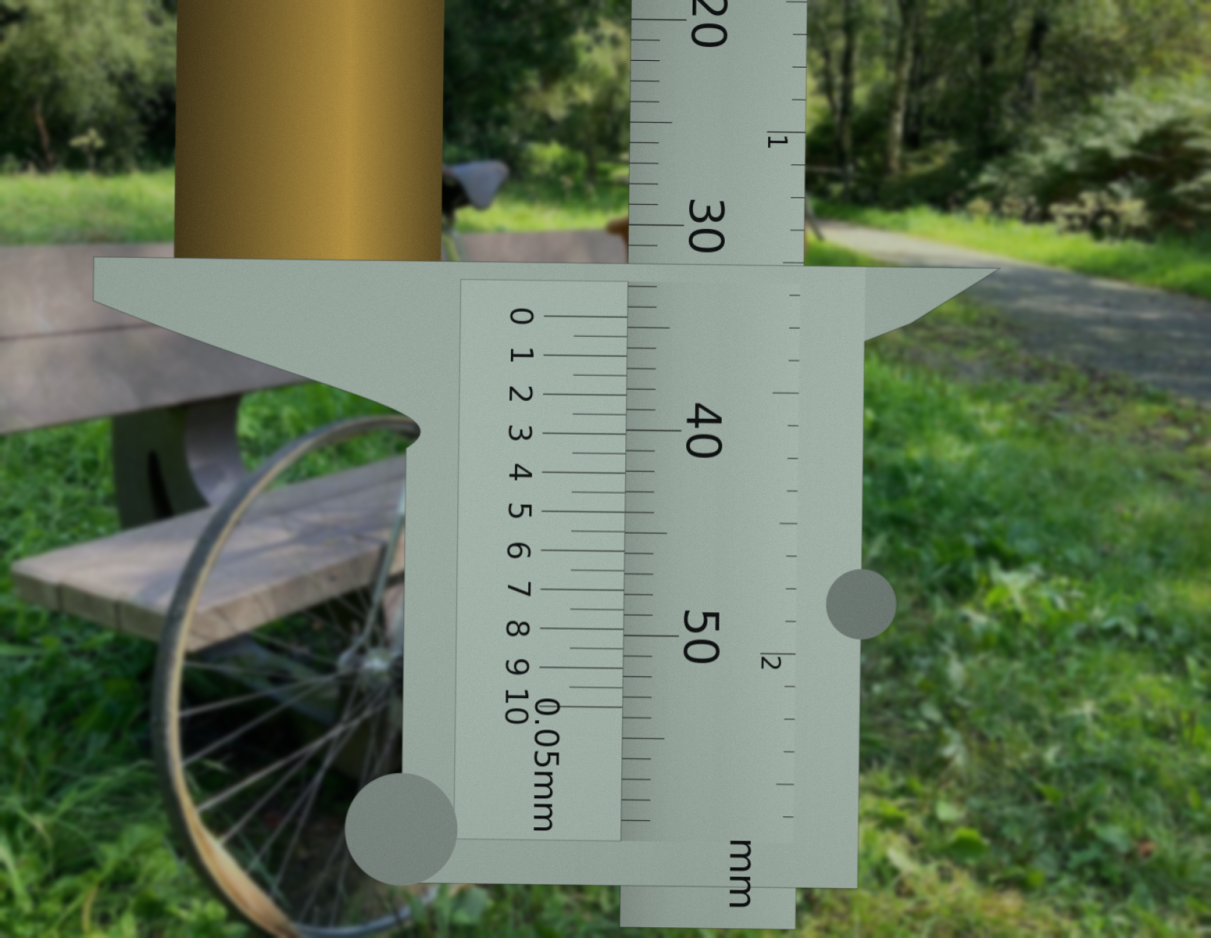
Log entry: **34.5** mm
